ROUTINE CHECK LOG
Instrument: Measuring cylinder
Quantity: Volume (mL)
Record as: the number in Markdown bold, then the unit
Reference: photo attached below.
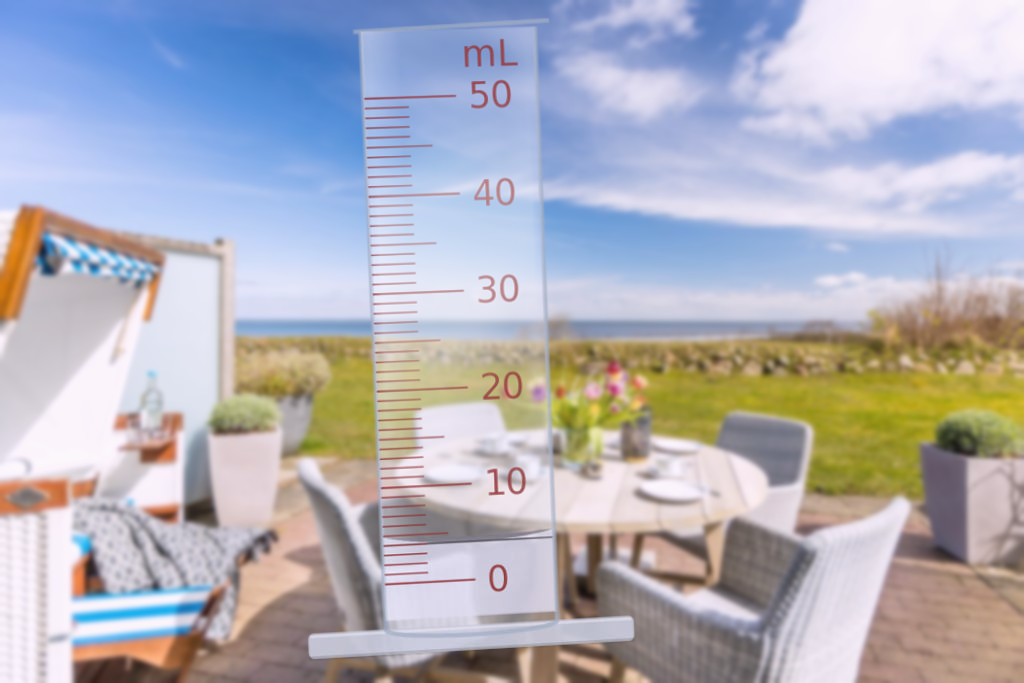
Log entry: **4** mL
